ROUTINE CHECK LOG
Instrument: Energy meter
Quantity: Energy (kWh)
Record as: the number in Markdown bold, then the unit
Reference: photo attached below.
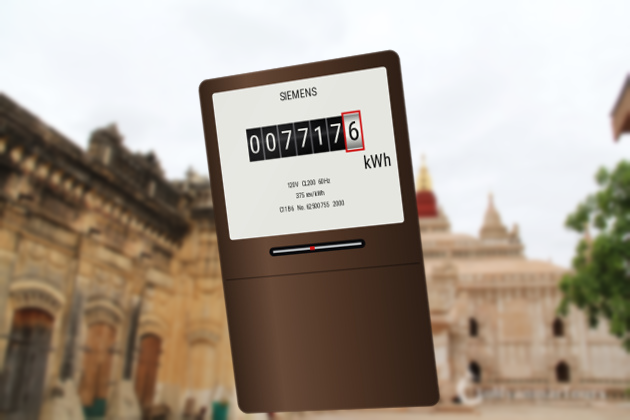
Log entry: **7717.6** kWh
